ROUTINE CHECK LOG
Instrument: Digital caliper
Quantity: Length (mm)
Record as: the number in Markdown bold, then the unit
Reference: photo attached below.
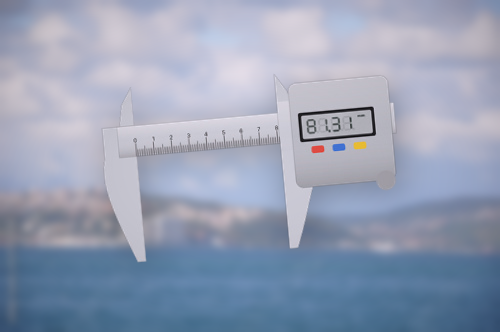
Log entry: **81.31** mm
